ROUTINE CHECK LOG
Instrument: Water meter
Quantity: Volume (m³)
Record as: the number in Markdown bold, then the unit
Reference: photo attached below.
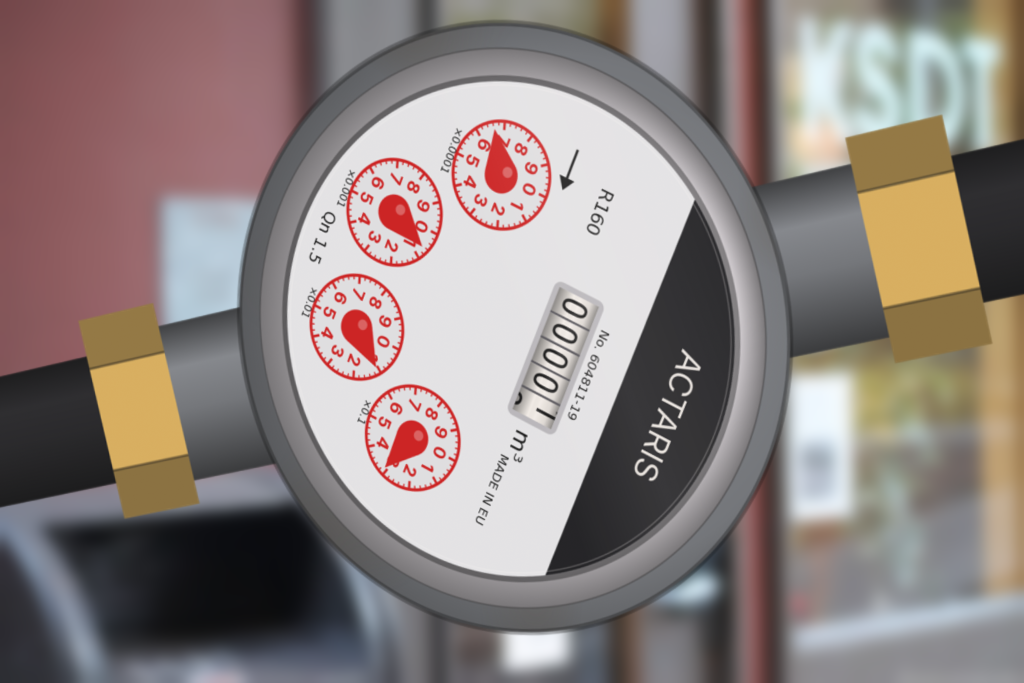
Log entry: **1.3106** m³
